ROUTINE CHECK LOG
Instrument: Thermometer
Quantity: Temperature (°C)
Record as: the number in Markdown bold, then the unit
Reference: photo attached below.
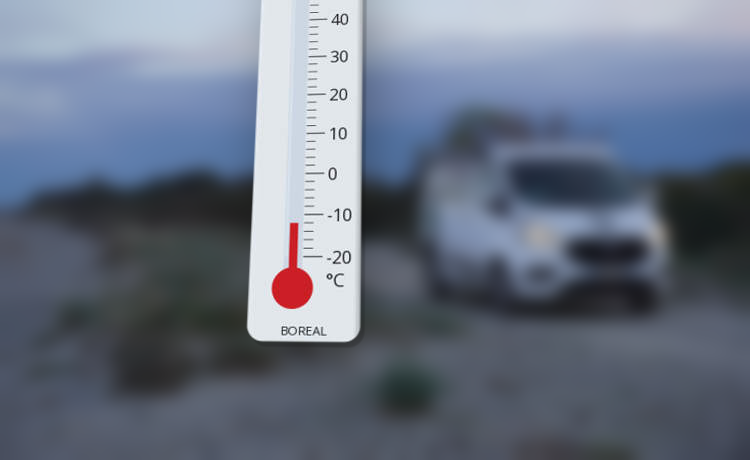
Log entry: **-12** °C
